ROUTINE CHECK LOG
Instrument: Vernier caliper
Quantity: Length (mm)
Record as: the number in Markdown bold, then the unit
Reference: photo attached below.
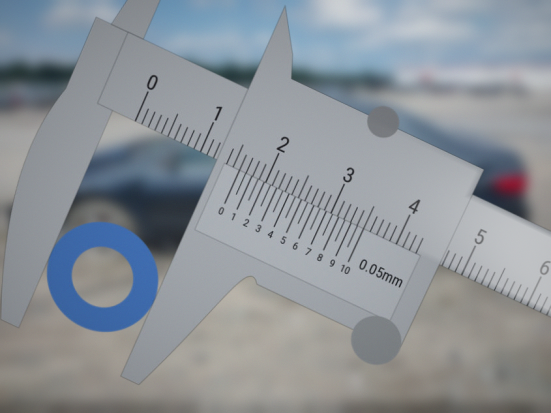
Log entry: **16.0** mm
